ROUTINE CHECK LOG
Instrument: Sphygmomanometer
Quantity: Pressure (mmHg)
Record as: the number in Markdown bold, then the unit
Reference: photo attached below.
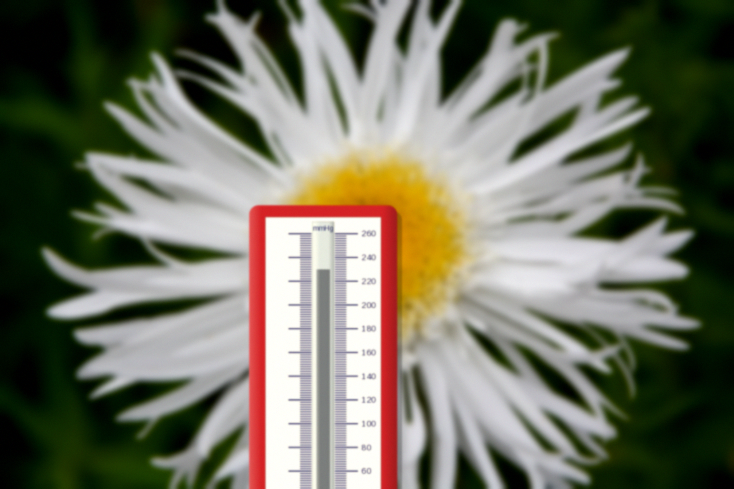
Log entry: **230** mmHg
